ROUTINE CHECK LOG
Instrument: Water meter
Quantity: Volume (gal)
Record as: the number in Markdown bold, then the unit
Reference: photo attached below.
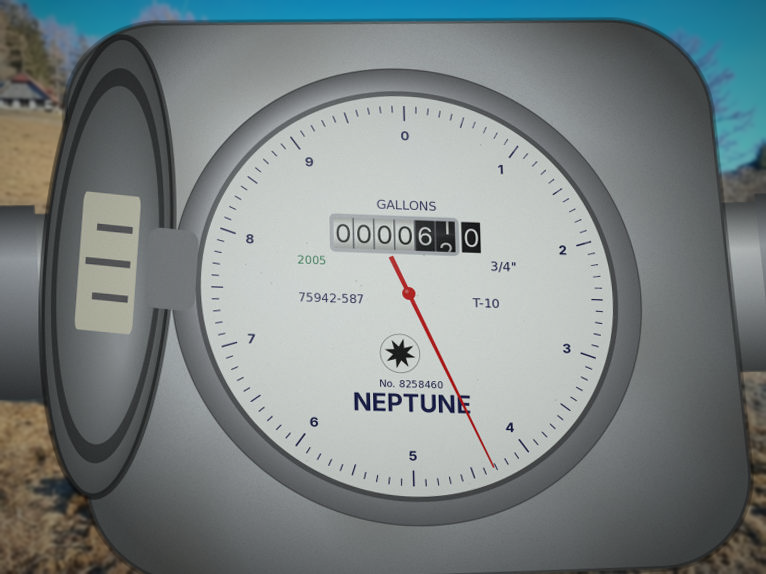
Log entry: **614.3** gal
